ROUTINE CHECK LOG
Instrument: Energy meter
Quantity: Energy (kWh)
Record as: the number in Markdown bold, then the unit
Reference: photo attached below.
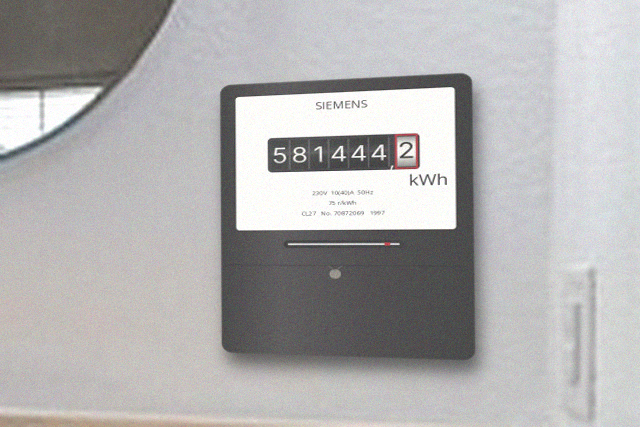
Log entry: **581444.2** kWh
